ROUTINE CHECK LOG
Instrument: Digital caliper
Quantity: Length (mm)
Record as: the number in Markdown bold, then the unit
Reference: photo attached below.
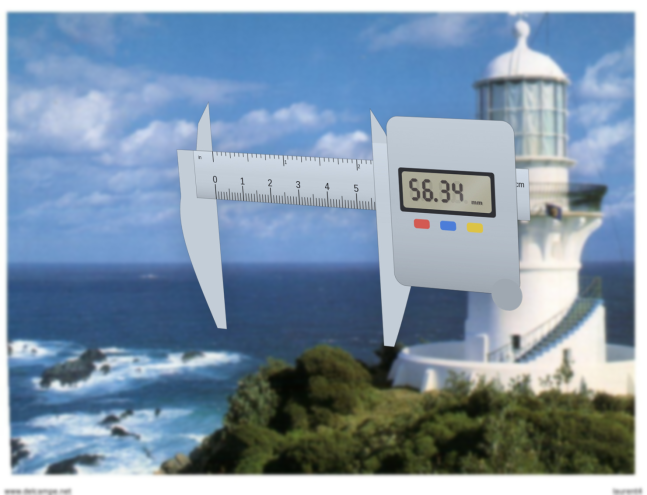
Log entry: **56.34** mm
